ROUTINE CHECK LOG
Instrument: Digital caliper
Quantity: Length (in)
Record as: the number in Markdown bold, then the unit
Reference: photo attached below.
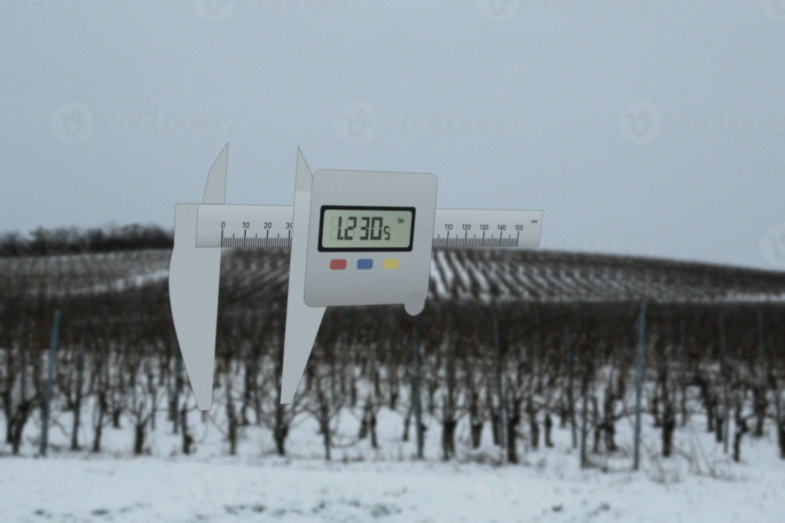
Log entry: **1.2305** in
